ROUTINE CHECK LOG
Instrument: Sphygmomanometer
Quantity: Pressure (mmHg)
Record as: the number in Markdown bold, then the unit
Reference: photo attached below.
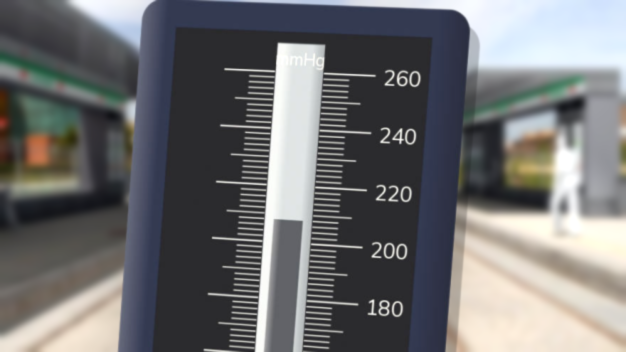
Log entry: **208** mmHg
